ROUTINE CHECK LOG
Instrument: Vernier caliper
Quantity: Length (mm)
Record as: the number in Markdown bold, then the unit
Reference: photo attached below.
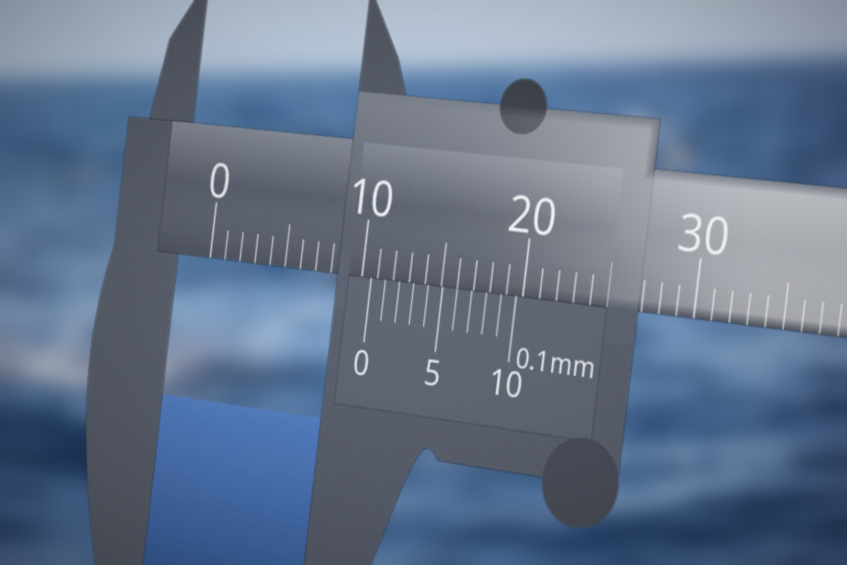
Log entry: **10.6** mm
